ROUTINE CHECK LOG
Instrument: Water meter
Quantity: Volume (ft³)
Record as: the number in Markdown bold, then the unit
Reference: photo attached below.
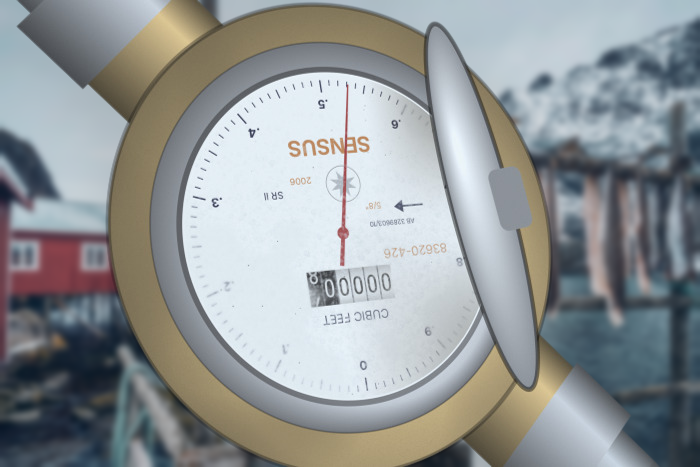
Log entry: **7.53** ft³
